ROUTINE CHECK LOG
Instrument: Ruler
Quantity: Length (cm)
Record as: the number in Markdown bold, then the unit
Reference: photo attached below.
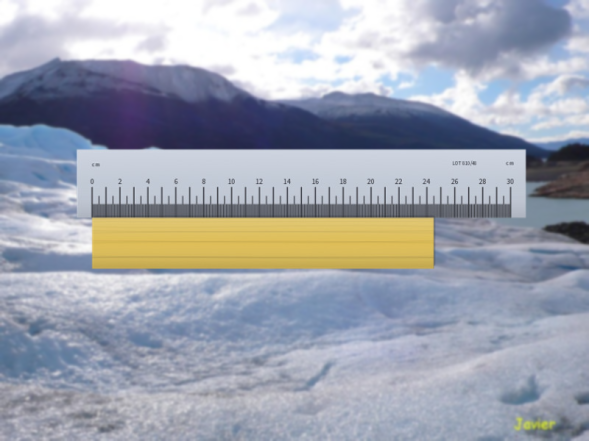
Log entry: **24.5** cm
